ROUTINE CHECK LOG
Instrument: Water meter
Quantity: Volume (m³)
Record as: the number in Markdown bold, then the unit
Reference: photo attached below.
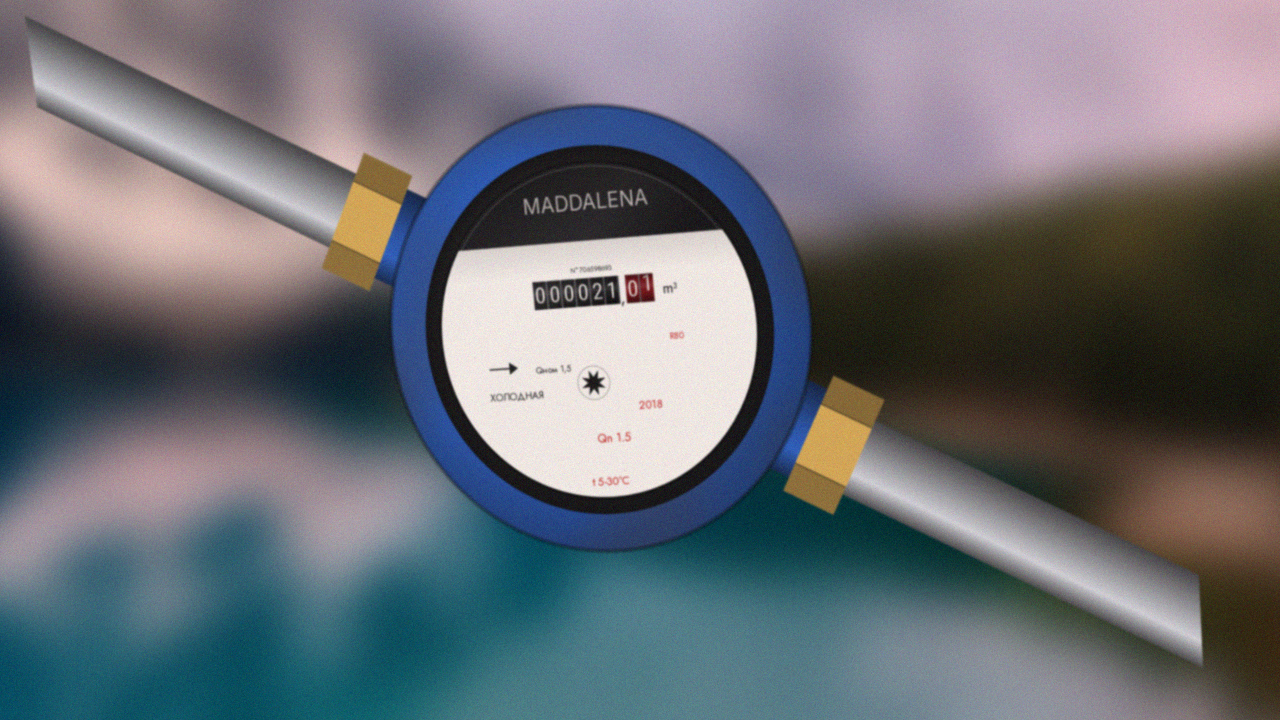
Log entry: **21.01** m³
